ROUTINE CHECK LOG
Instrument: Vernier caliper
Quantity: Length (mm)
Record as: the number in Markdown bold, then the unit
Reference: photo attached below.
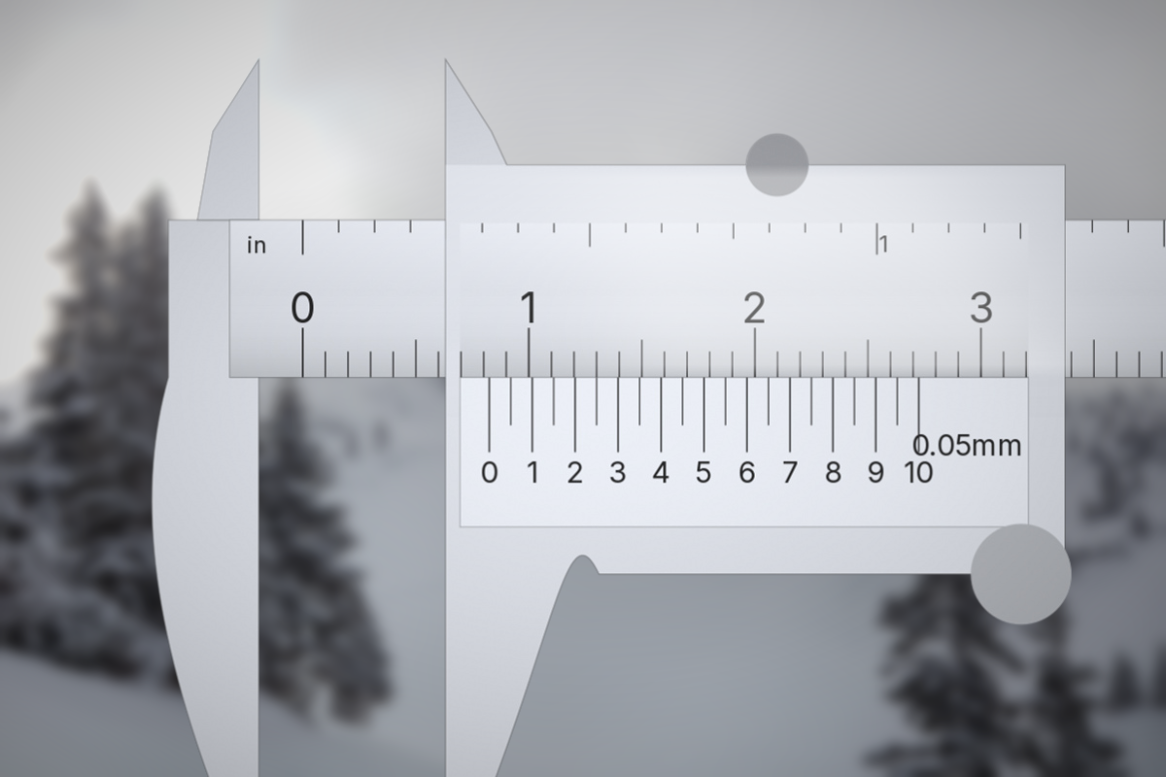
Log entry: **8.25** mm
